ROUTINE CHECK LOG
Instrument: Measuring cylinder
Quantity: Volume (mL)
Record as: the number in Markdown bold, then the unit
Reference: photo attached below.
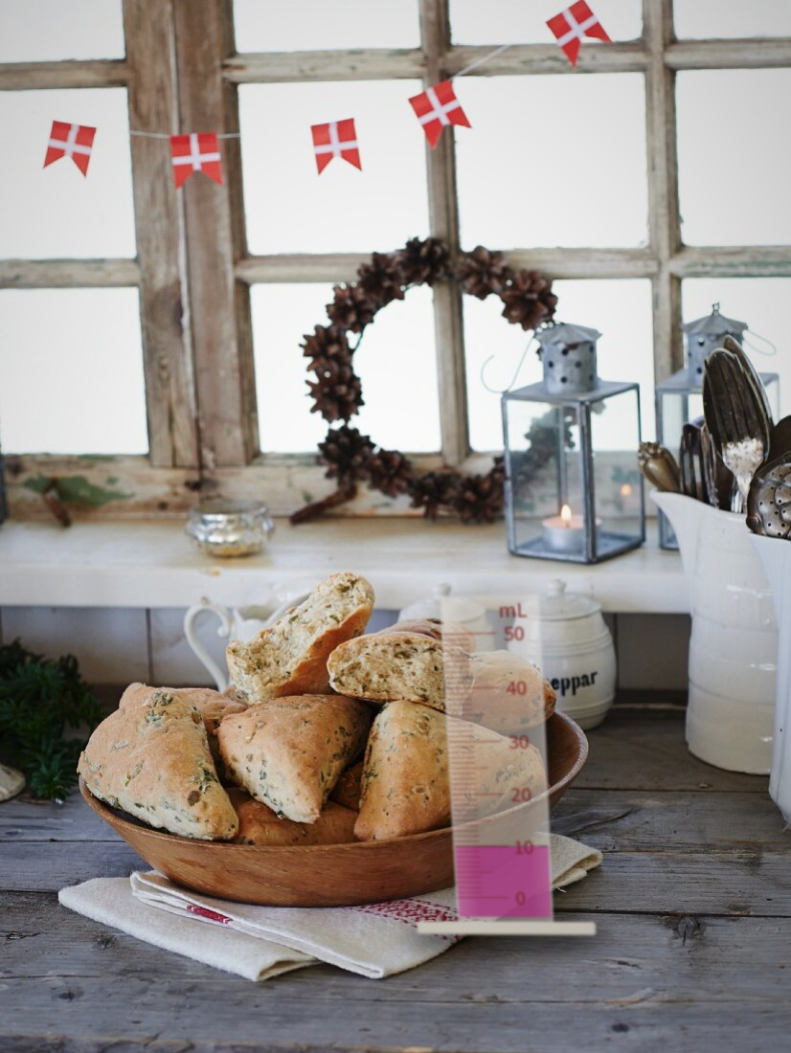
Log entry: **10** mL
